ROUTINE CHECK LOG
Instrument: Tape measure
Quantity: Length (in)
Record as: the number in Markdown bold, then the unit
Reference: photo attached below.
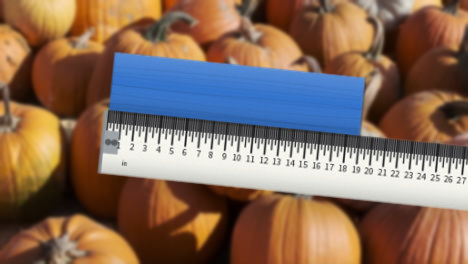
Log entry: **19** in
